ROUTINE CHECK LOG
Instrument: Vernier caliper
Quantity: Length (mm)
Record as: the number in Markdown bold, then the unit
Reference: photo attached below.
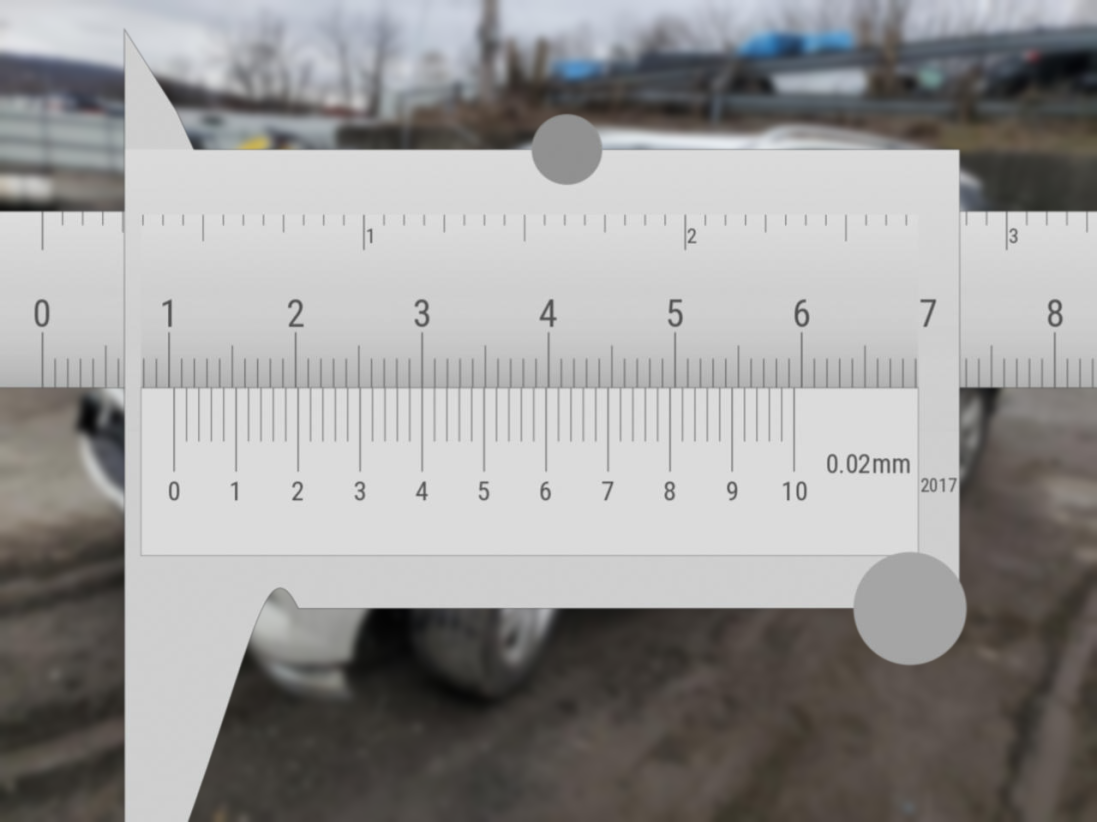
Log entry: **10.4** mm
